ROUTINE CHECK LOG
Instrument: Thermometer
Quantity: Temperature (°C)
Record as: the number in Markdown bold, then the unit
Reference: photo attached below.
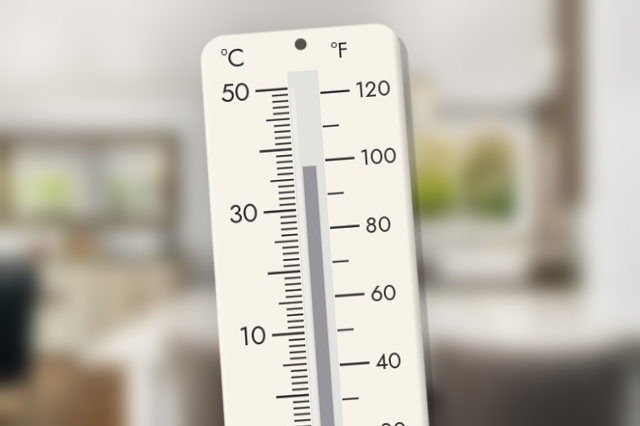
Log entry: **37** °C
